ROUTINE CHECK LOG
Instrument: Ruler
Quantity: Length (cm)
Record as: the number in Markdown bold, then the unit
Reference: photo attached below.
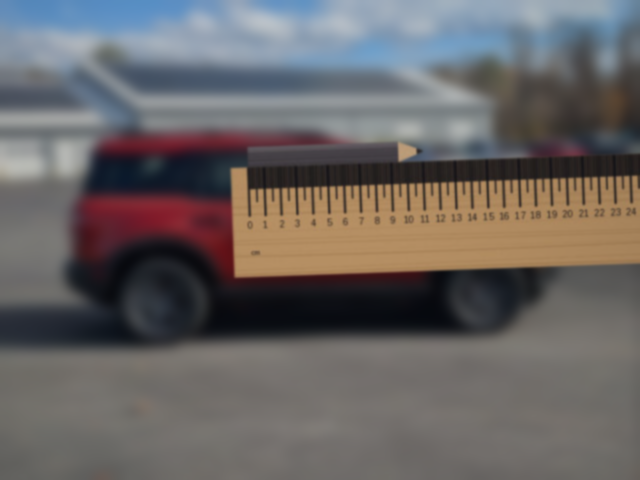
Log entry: **11** cm
